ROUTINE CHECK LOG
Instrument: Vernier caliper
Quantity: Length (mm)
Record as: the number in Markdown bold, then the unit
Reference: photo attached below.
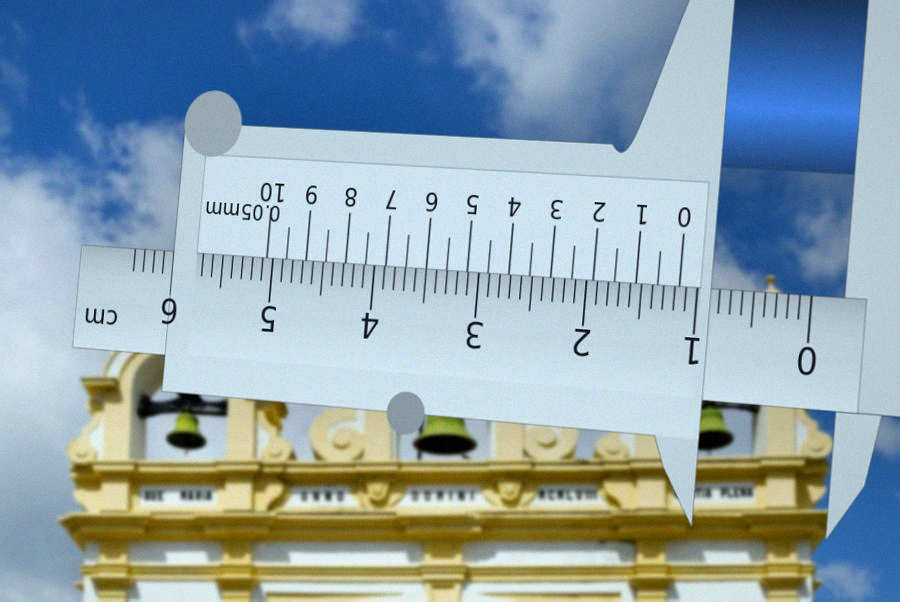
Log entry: **11.6** mm
